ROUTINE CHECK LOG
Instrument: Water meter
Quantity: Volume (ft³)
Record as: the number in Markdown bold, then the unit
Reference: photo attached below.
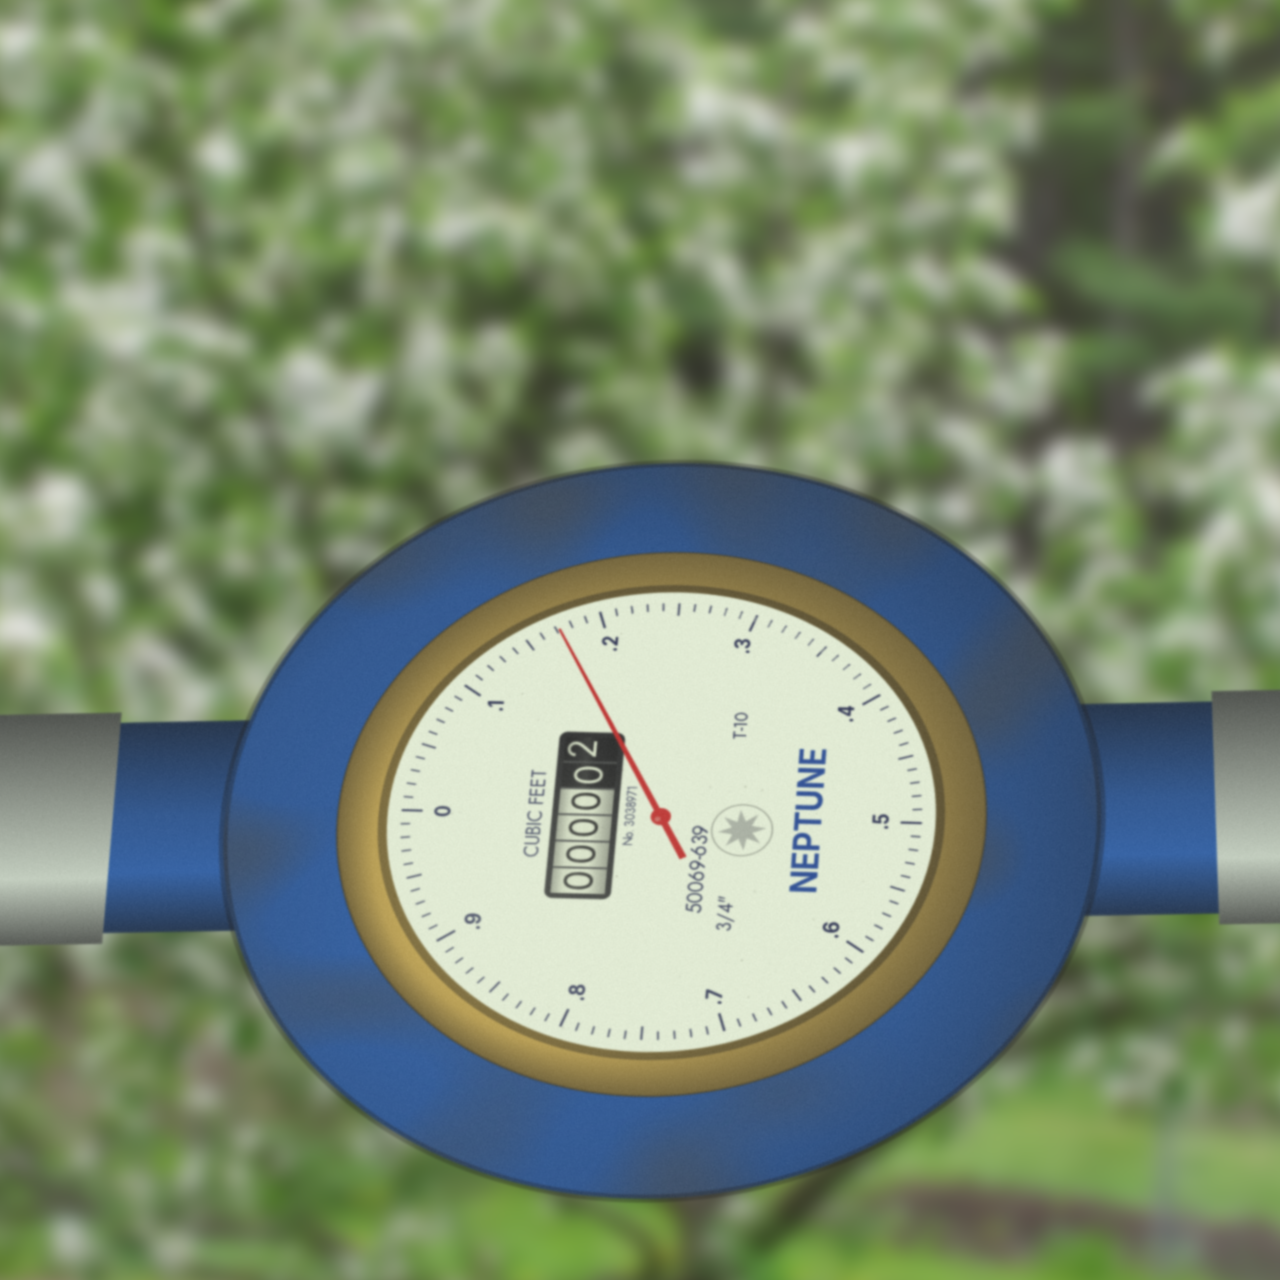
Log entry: **2.17** ft³
